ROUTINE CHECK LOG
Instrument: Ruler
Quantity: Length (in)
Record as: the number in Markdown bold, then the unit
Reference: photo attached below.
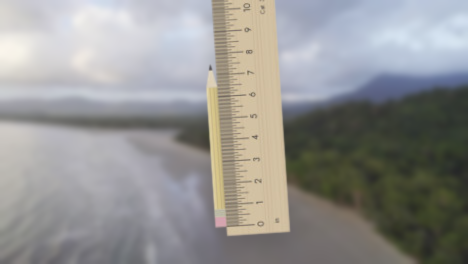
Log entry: **7.5** in
